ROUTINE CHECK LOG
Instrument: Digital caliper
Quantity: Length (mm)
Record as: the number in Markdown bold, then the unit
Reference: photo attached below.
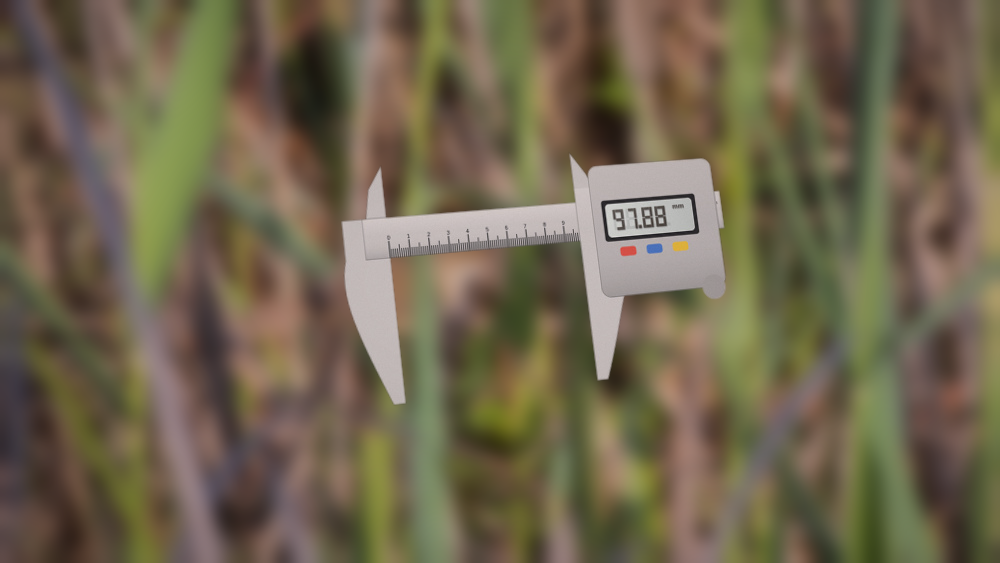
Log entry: **97.88** mm
